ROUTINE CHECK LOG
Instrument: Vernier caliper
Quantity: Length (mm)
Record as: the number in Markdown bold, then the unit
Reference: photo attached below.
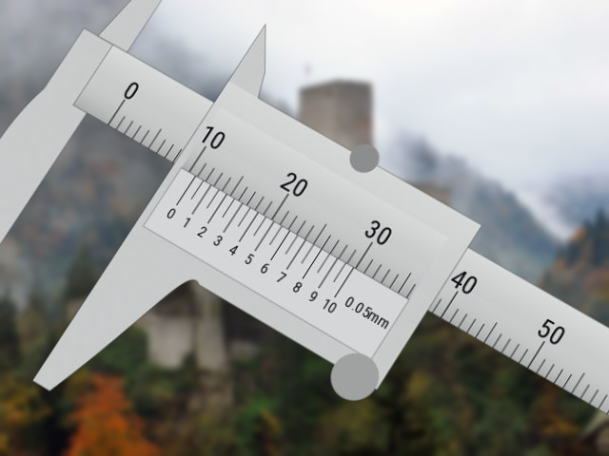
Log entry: **10.8** mm
